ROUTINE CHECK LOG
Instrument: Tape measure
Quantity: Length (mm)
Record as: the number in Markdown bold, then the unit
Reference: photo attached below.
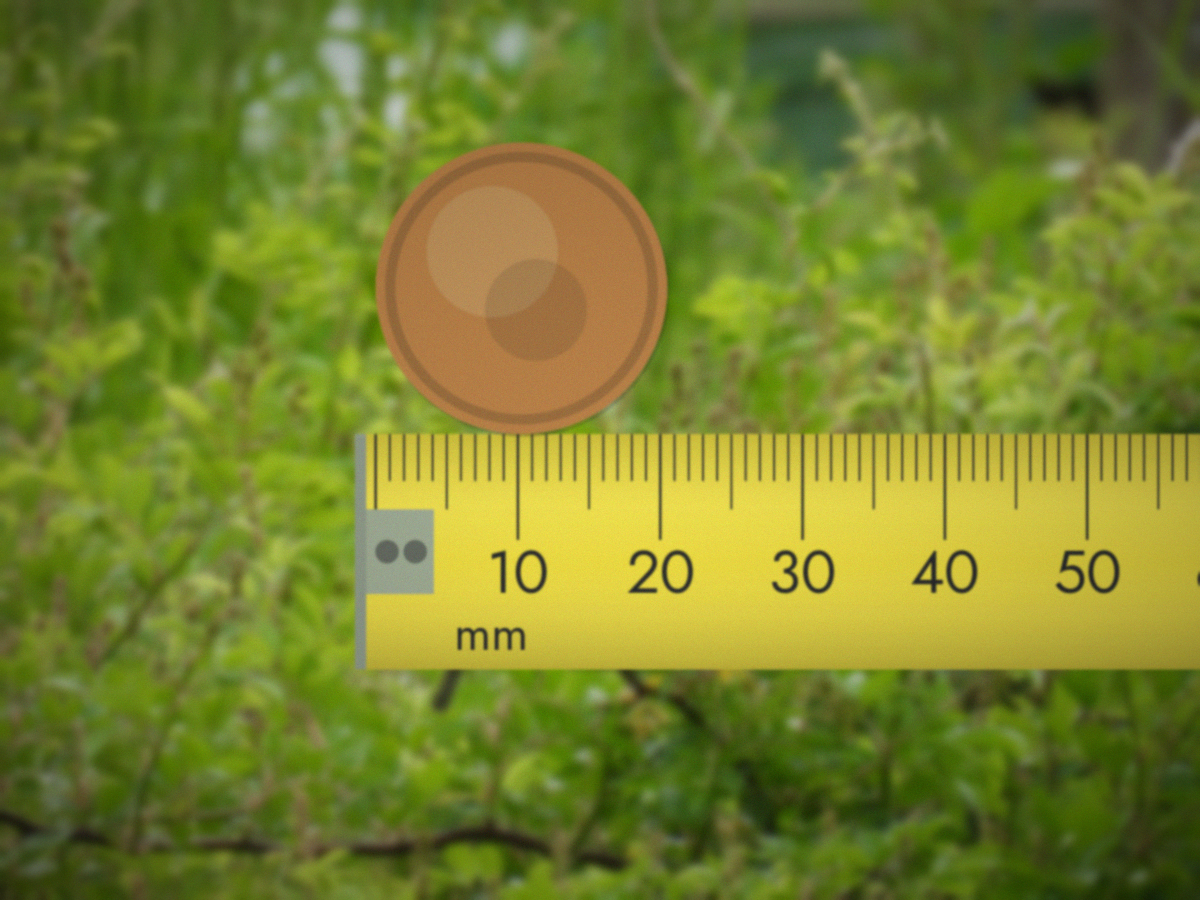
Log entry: **20.5** mm
